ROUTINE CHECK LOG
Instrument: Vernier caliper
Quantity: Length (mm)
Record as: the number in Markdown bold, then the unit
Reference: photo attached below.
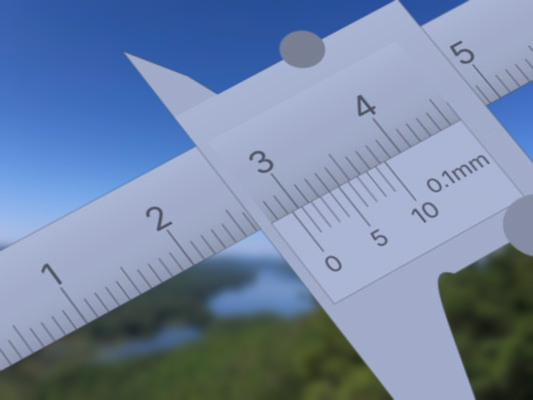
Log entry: **29.4** mm
